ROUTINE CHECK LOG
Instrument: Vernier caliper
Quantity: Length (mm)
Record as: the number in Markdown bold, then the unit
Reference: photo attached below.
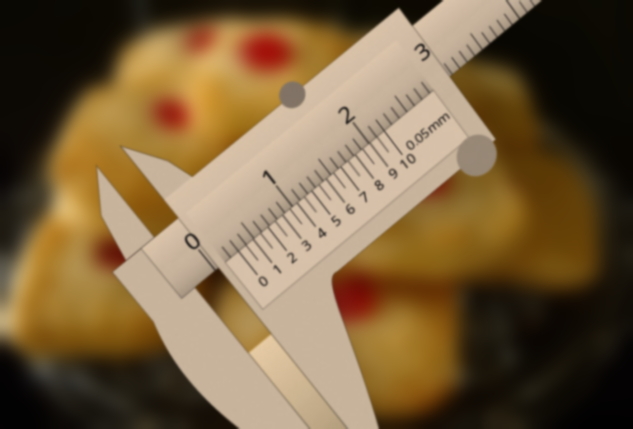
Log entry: **3.0** mm
